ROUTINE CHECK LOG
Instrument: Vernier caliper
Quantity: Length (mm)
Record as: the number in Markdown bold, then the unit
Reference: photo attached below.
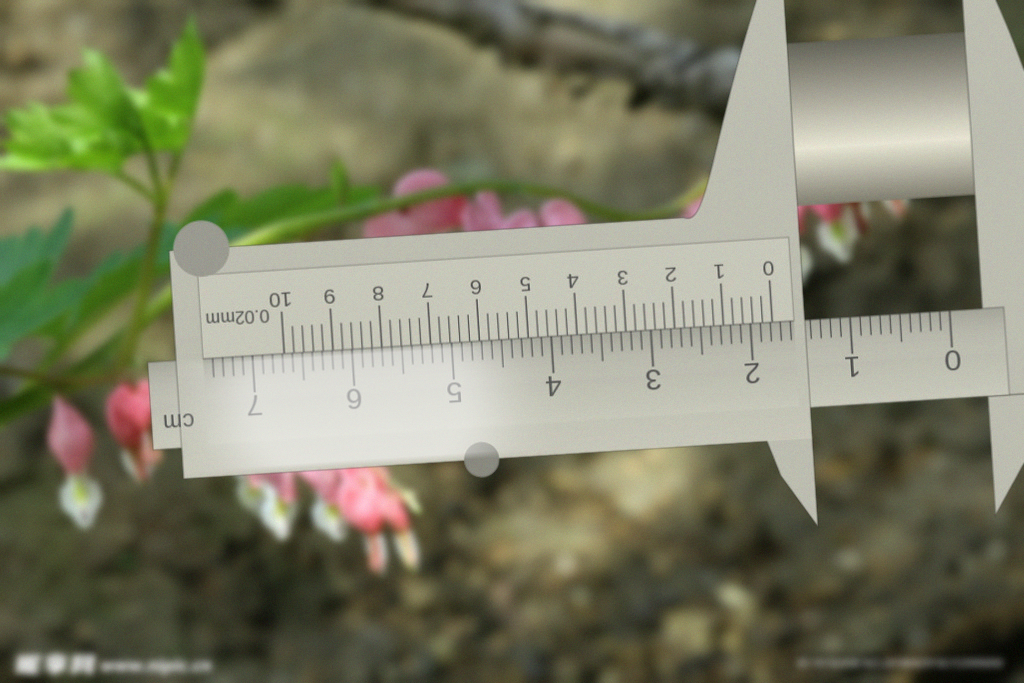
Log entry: **17.8** mm
